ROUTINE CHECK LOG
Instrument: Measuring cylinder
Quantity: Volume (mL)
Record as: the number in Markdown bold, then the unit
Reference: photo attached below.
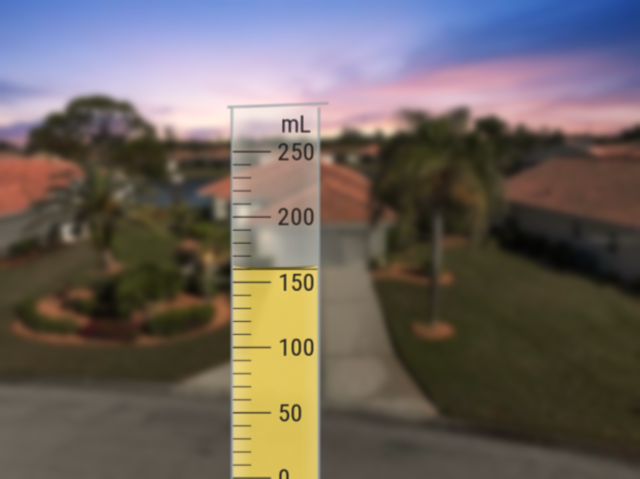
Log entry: **160** mL
